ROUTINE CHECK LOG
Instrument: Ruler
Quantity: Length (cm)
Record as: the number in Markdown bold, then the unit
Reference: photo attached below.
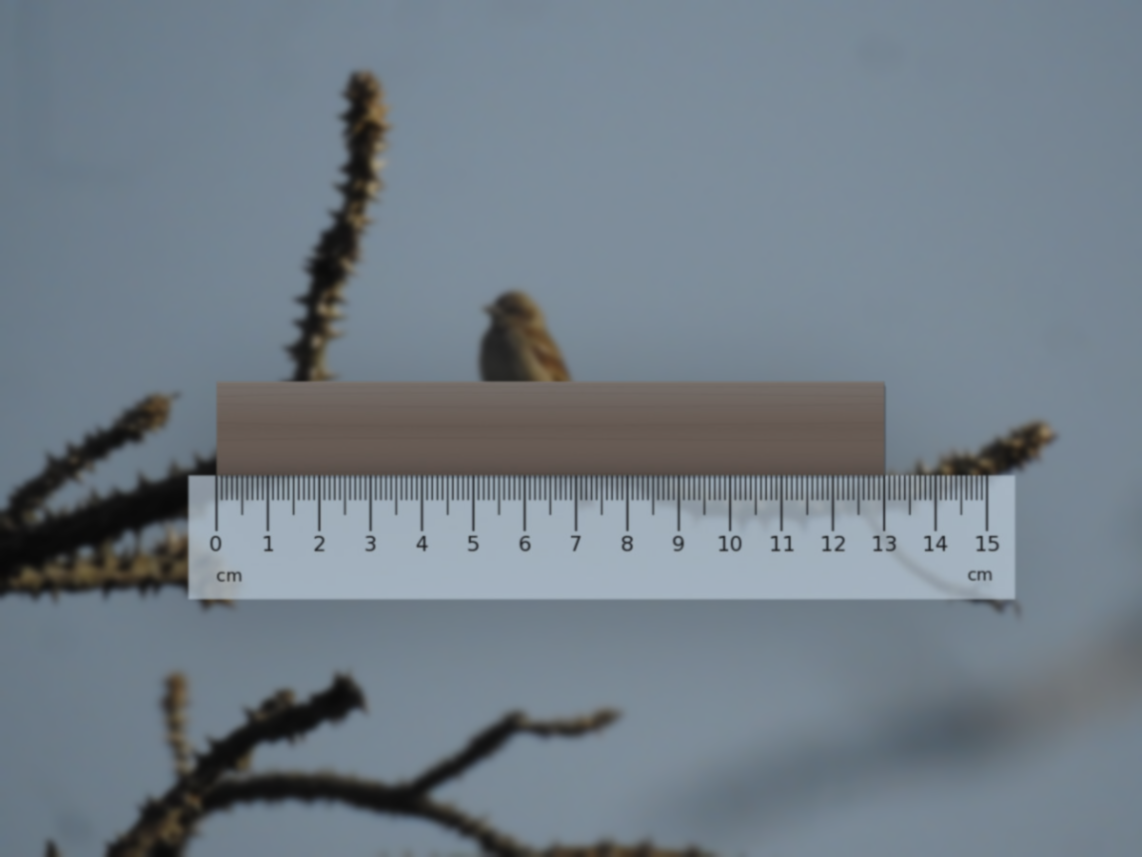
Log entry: **13** cm
